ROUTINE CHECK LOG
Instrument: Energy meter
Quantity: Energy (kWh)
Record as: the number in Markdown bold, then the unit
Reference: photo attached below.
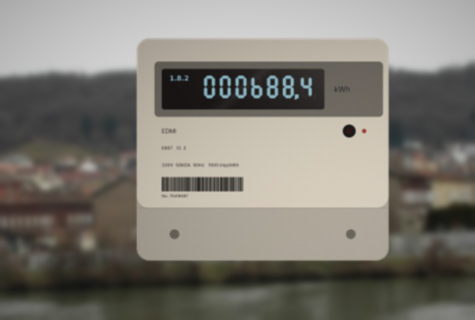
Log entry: **688.4** kWh
